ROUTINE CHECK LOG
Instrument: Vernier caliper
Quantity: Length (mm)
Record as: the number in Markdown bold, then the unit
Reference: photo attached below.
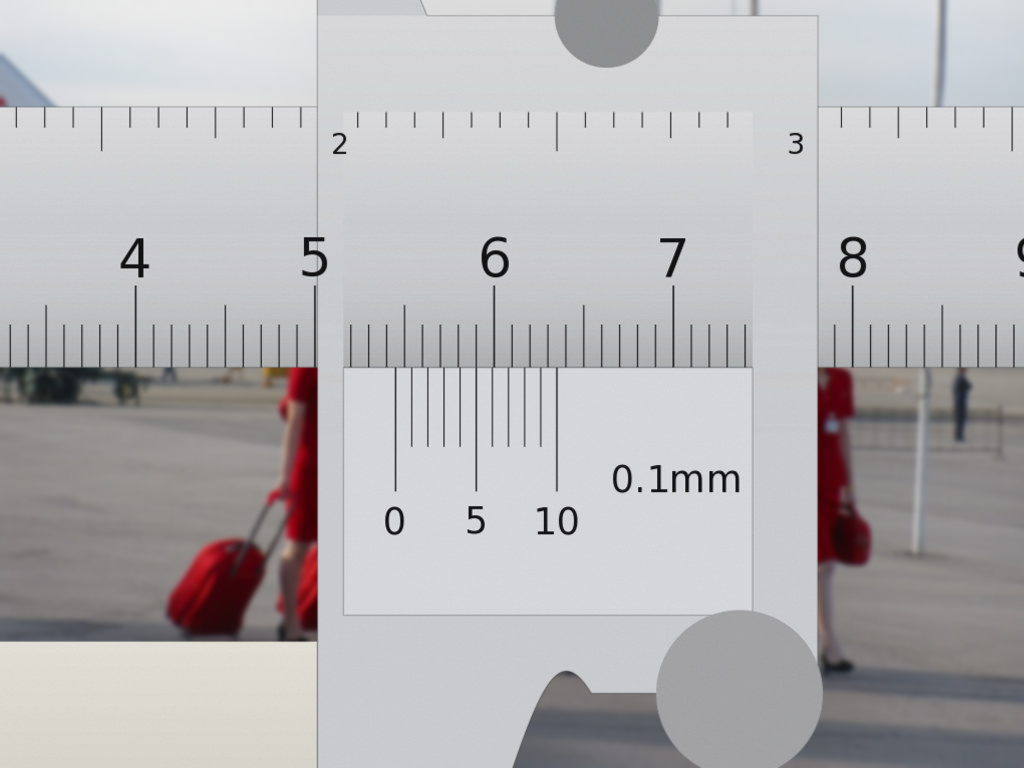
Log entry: **54.5** mm
